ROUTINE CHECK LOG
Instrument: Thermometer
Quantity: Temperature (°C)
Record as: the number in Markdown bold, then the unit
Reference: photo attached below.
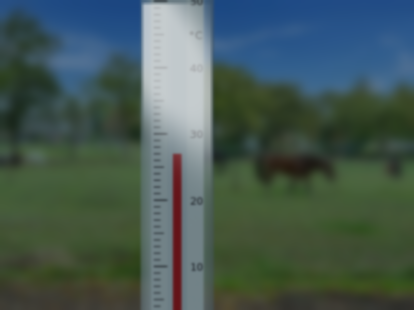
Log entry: **27** °C
